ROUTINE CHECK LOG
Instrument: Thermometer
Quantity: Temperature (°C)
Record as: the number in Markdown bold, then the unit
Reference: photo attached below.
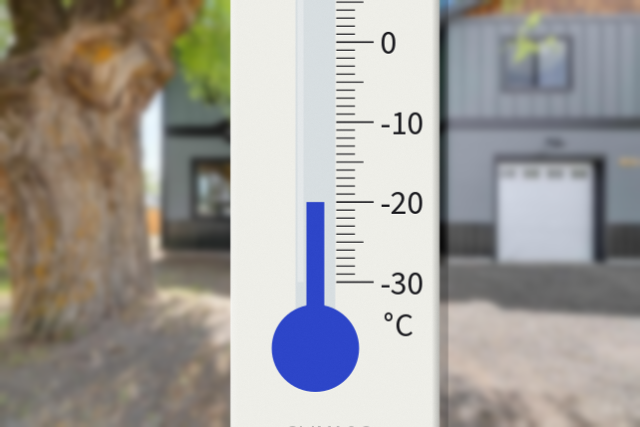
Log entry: **-20** °C
